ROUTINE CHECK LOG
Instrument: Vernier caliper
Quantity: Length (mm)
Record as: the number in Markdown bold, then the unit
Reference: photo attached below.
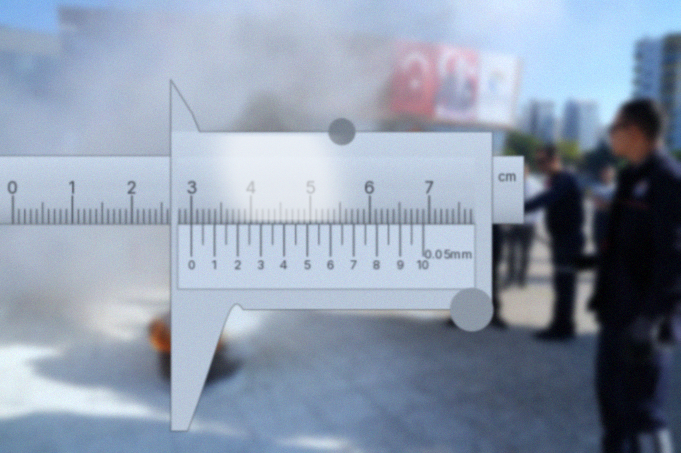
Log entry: **30.0** mm
